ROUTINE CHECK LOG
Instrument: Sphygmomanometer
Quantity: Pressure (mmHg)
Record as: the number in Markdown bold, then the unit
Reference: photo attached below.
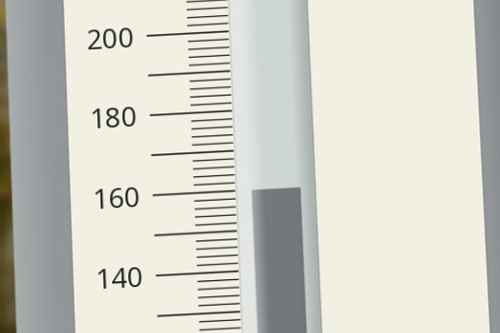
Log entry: **160** mmHg
